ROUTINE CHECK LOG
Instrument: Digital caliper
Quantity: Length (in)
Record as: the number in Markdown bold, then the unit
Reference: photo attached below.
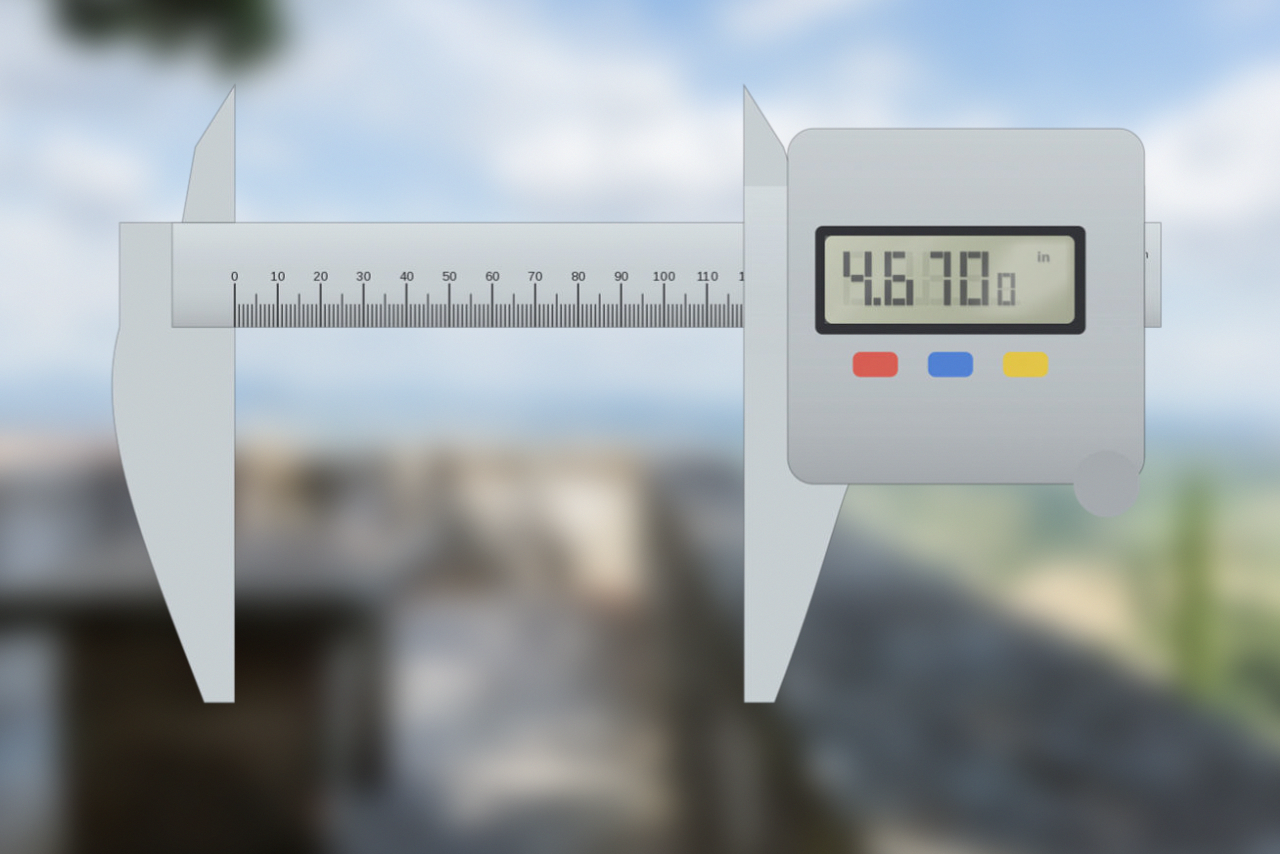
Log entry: **4.6700** in
